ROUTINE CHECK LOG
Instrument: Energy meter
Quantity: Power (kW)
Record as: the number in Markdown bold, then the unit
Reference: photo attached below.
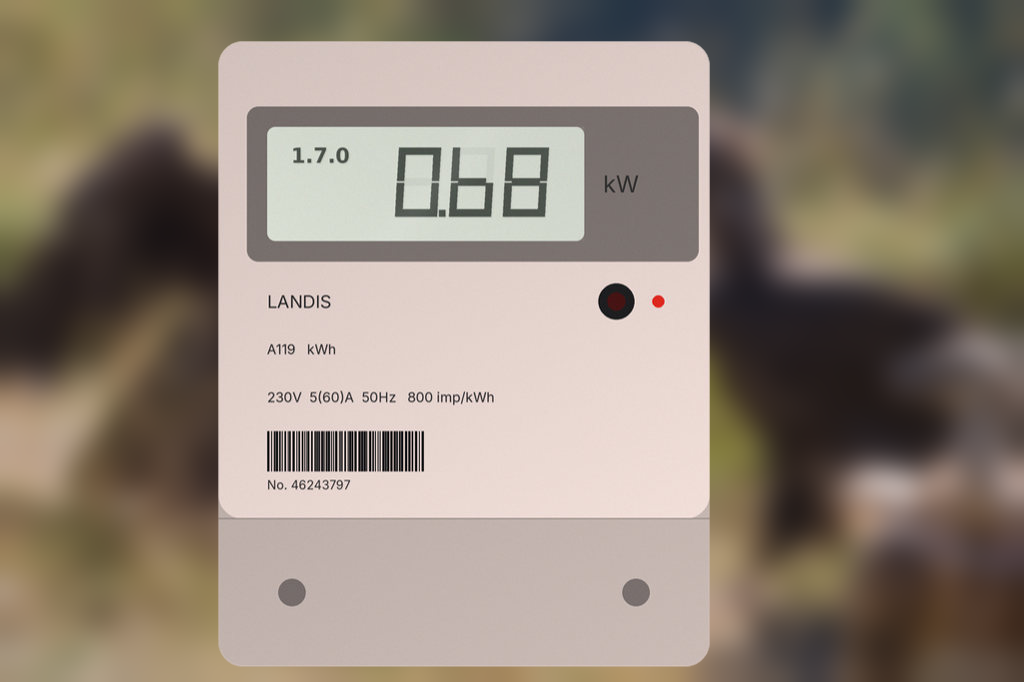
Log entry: **0.68** kW
